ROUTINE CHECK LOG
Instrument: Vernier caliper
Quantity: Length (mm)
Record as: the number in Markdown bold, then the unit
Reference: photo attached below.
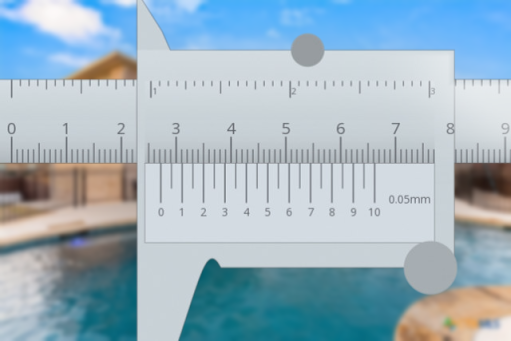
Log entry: **27.2** mm
